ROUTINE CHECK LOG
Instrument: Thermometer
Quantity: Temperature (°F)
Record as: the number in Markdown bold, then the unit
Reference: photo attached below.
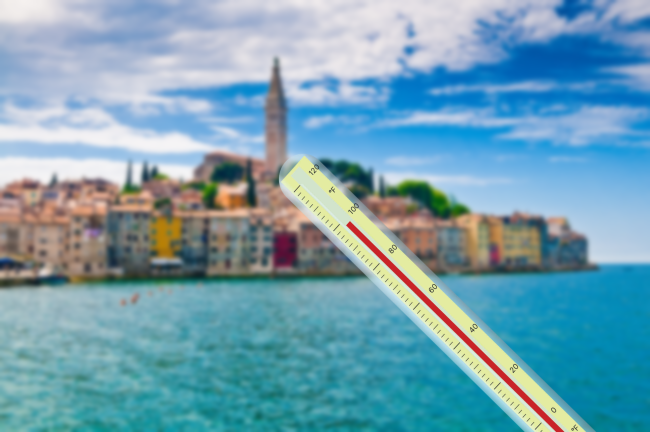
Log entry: **98** °F
